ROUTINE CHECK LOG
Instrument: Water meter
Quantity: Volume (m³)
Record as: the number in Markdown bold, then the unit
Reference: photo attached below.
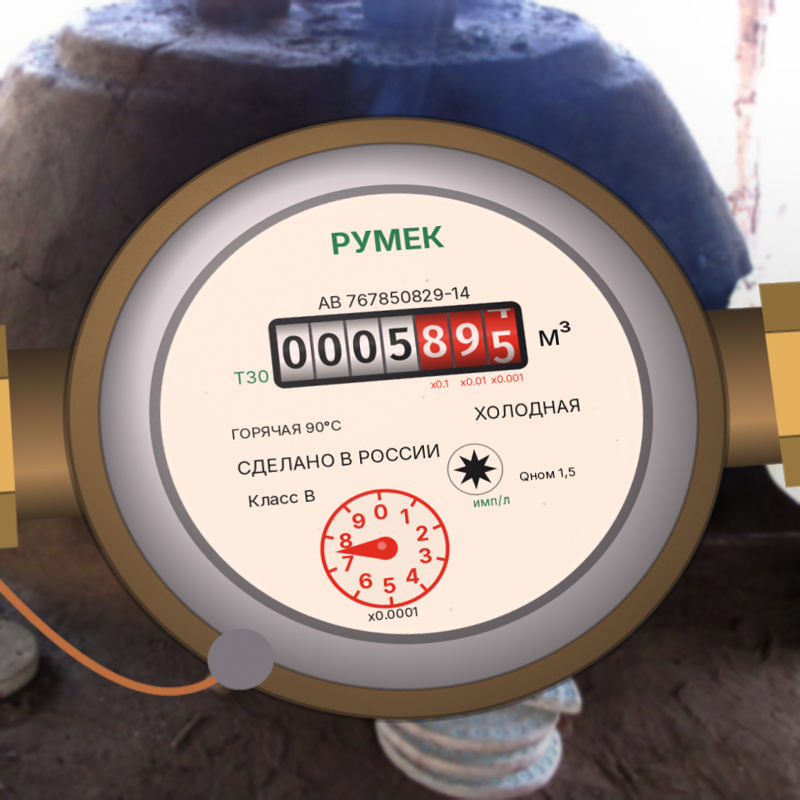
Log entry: **5.8947** m³
